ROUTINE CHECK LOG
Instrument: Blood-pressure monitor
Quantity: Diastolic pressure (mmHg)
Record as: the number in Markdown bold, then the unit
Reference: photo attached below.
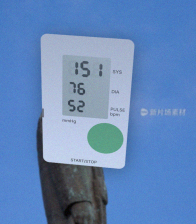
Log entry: **76** mmHg
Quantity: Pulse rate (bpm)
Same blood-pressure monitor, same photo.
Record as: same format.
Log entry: **52** bpm
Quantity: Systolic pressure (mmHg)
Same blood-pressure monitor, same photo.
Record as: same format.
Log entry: **151** mmHg
